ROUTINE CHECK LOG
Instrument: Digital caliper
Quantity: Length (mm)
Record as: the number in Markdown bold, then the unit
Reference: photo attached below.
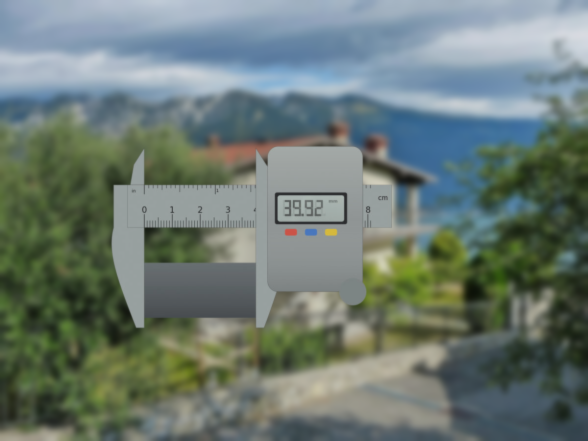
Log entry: **39.92** mm
